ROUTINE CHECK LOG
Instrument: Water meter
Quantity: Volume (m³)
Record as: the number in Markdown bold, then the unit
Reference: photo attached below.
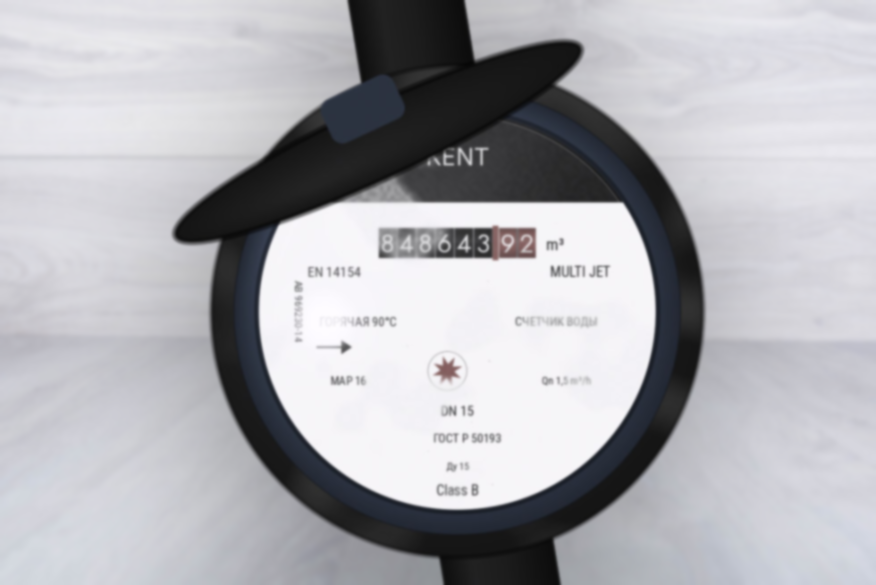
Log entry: **848643.92** m³
